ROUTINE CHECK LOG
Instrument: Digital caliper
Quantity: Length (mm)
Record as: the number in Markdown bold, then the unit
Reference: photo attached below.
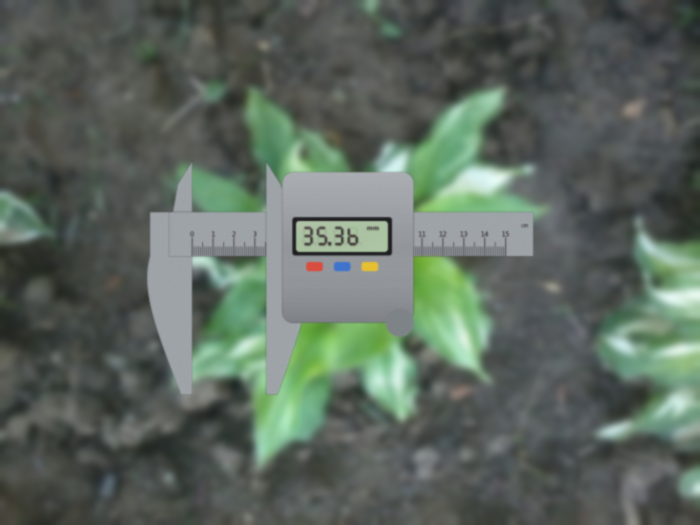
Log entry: **35.36** mm
